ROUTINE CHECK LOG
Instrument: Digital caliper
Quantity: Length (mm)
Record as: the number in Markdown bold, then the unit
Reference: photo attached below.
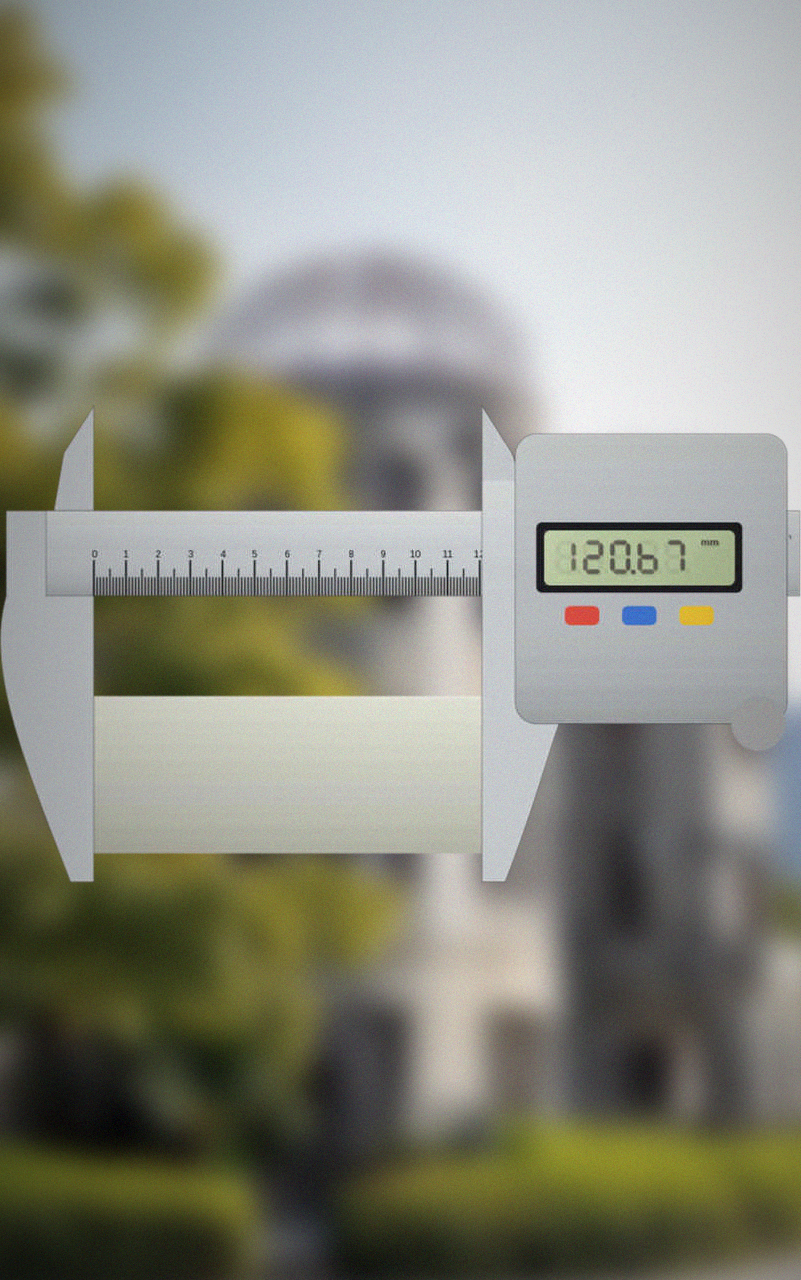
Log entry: **120.67** mm
